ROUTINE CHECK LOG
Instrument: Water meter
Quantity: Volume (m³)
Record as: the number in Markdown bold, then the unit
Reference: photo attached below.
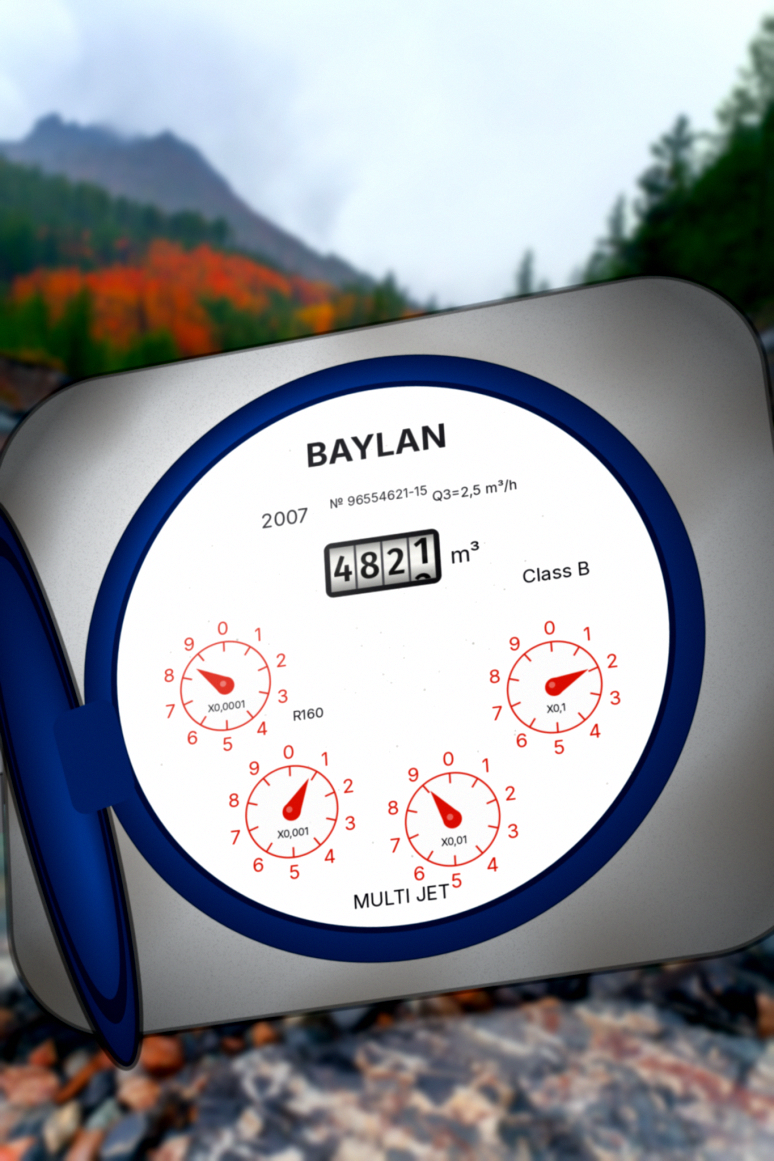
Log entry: **4821.1908** m³
